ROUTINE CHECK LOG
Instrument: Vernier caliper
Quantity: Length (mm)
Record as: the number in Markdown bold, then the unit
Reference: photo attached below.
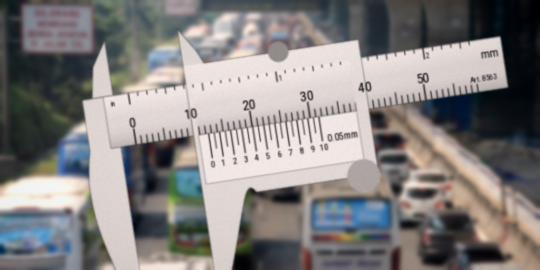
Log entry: **12.5** mm
